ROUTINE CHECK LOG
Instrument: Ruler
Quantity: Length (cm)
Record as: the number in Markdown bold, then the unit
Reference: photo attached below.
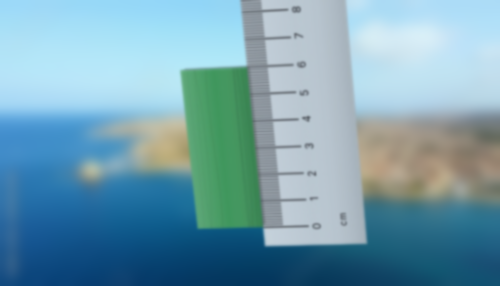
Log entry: **6** cm
